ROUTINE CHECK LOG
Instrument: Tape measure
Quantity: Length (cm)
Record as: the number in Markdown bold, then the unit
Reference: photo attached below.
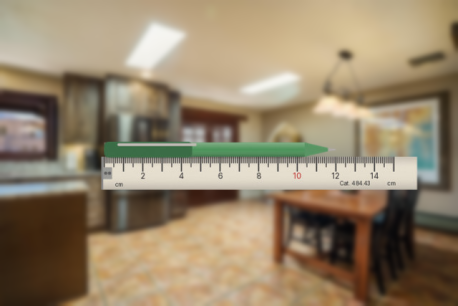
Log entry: **12** cm
